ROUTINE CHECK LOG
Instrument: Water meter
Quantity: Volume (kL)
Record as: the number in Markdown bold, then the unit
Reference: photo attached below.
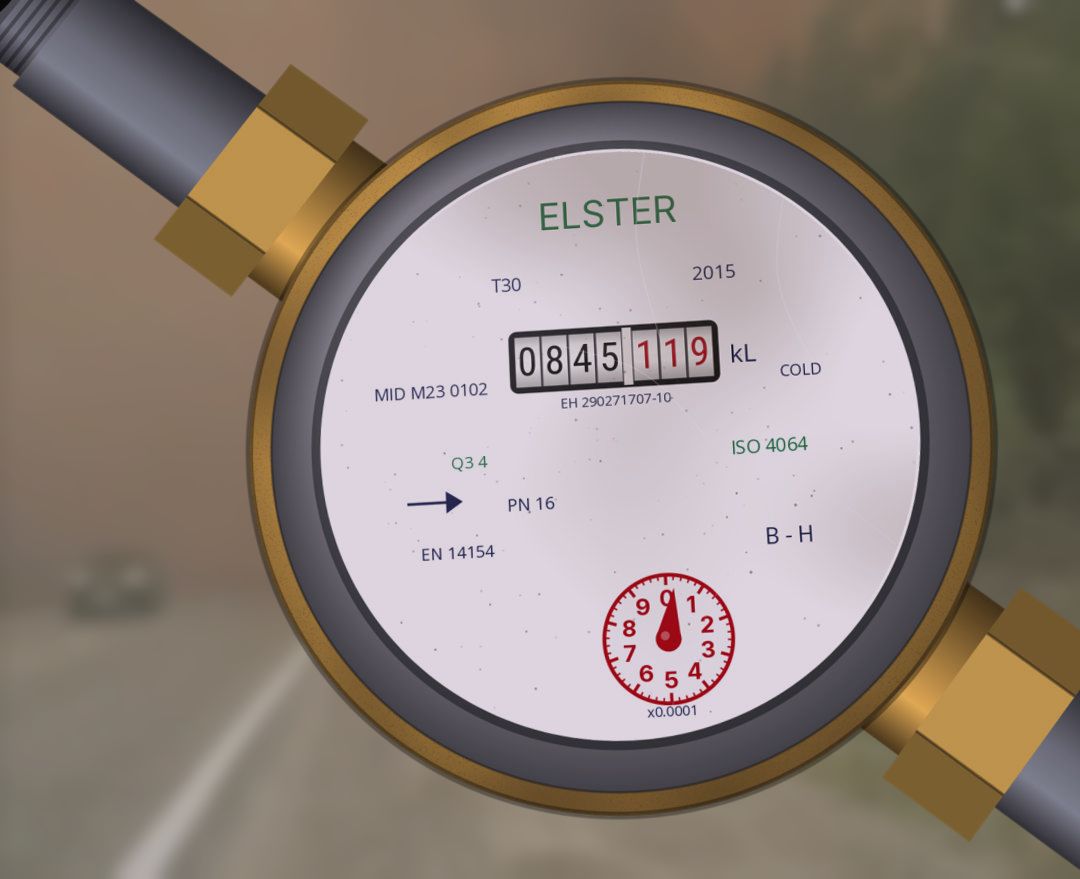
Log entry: **845.1190** kL
